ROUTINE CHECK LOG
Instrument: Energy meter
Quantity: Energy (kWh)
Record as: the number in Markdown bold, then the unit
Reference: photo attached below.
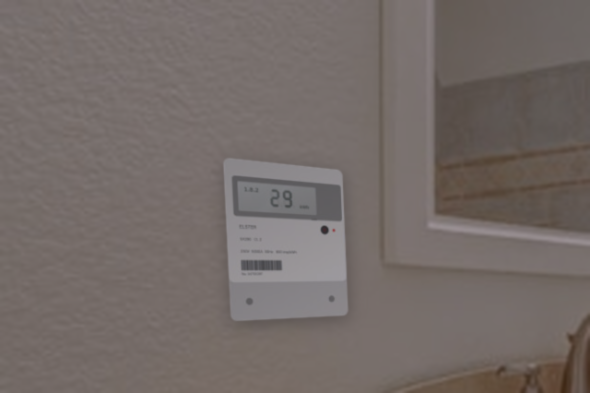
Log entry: **29** kWh
